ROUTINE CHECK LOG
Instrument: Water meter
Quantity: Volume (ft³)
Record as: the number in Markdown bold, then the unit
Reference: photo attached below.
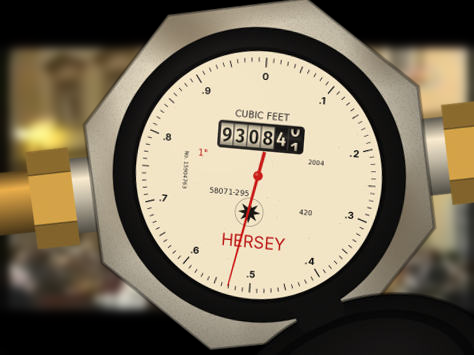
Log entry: **930840.53** ft³
